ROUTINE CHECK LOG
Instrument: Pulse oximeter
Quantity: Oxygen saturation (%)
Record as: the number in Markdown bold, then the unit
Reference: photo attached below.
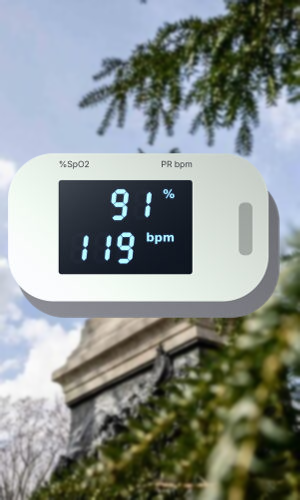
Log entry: **91** %
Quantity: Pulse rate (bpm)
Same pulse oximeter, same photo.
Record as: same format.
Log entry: **119** bpm
